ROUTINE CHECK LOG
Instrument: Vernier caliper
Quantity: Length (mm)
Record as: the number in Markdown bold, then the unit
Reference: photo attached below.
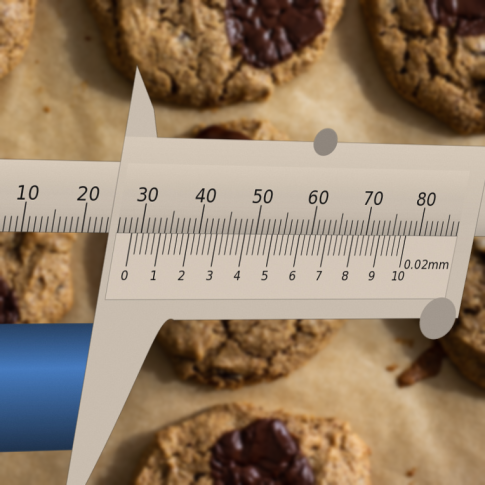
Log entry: **28.4** mm
